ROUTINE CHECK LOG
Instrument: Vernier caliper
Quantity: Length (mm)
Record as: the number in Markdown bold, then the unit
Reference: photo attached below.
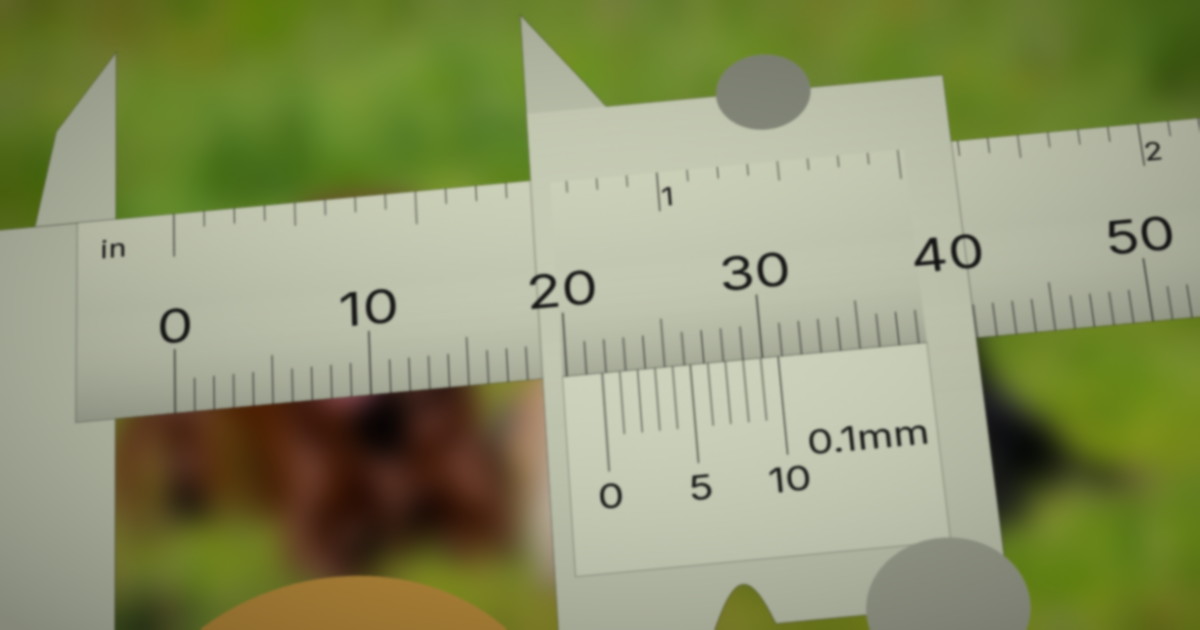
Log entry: **21.8** mm
